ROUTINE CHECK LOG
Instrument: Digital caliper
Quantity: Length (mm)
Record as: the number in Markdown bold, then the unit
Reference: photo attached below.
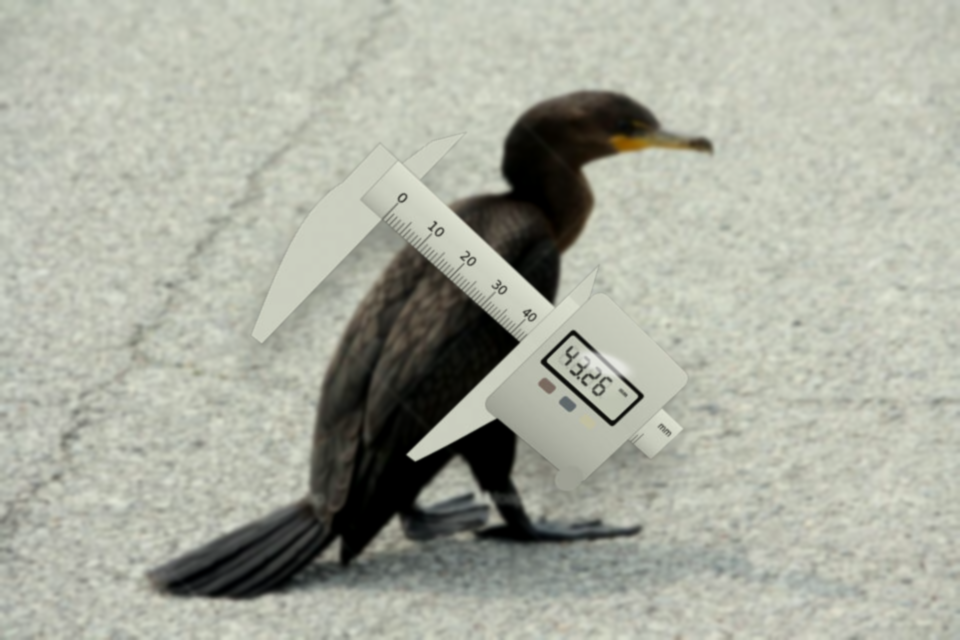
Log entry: **43.26** mm
